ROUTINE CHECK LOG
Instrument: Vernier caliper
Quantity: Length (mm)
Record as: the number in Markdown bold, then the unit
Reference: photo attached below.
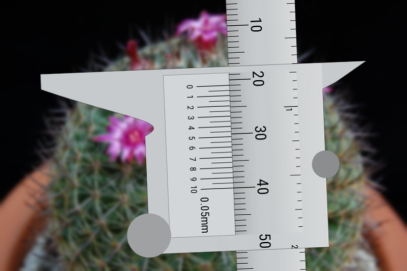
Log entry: **21.0** mm
